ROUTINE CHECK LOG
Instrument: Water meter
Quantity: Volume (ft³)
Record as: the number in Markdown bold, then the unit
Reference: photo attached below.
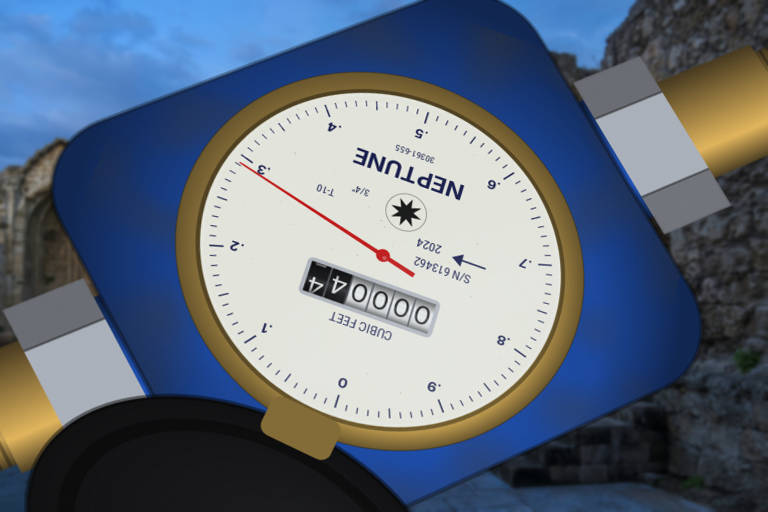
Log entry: **44.29** ft³
